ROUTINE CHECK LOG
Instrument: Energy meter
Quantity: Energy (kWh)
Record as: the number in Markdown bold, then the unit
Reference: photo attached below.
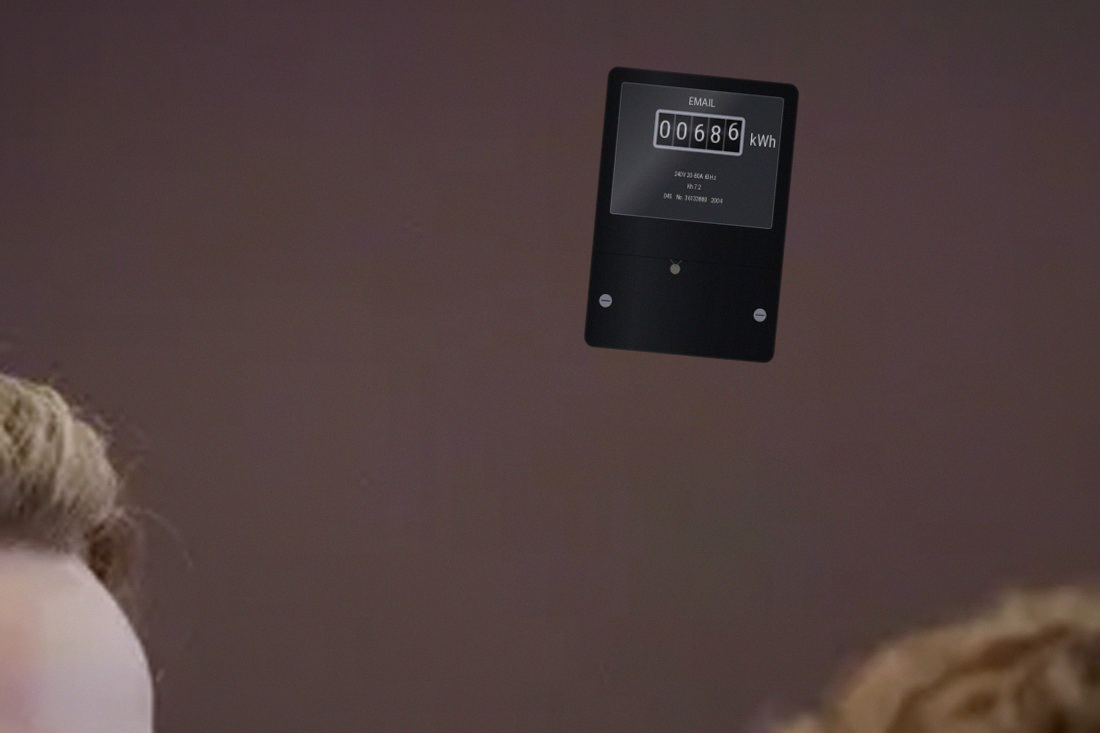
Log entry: **686** kWh
